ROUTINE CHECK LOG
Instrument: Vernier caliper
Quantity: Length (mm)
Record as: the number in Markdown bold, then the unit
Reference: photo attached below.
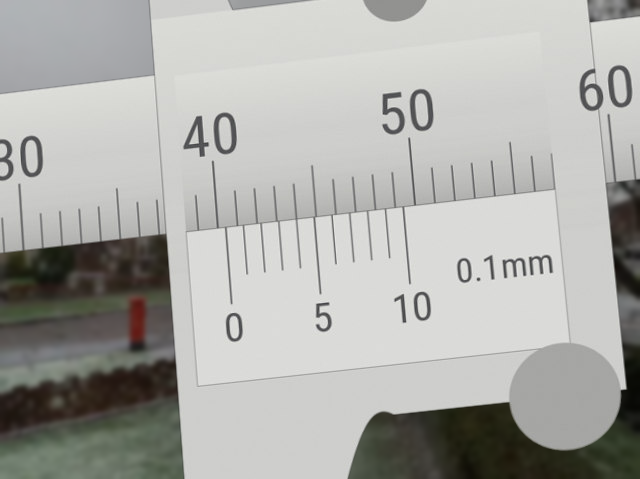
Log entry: **40.4** mm
